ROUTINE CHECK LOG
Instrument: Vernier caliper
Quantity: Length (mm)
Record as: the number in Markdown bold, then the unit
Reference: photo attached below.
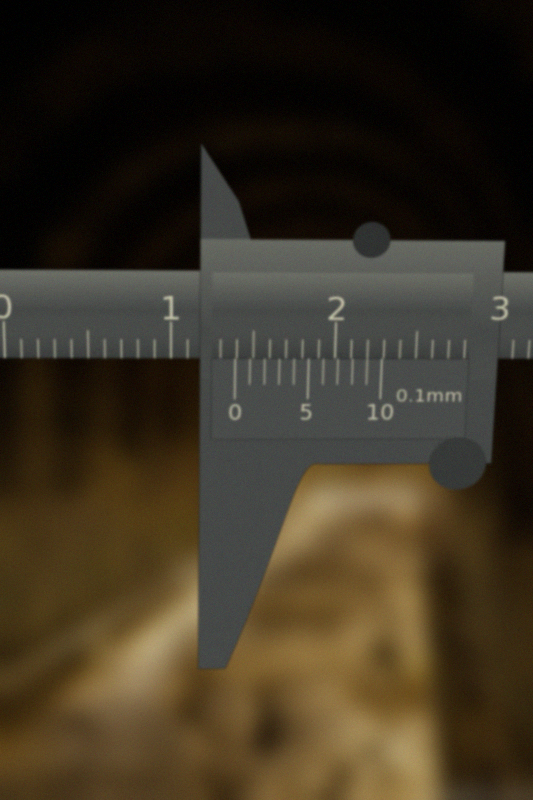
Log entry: **13.9** mm
